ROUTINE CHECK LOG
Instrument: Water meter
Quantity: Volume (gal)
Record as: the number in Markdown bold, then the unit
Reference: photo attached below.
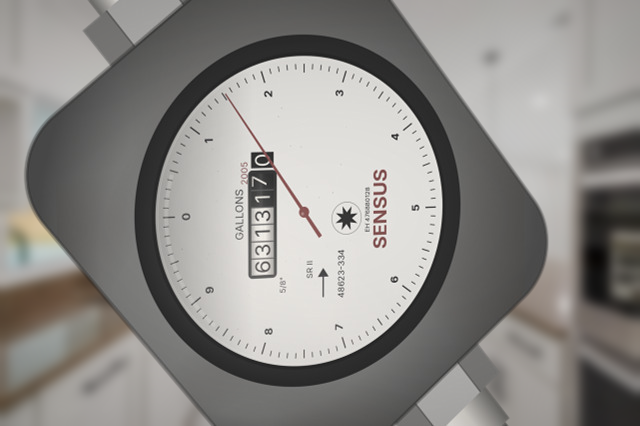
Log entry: **6313171.5** gal
